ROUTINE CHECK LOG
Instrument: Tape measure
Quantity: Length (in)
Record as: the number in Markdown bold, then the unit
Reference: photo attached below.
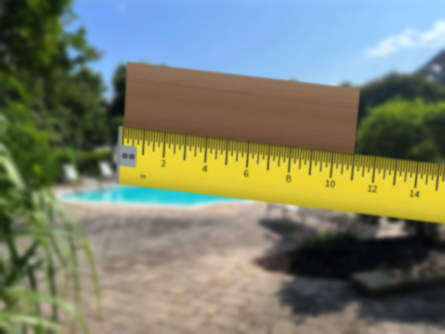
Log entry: **11** in
